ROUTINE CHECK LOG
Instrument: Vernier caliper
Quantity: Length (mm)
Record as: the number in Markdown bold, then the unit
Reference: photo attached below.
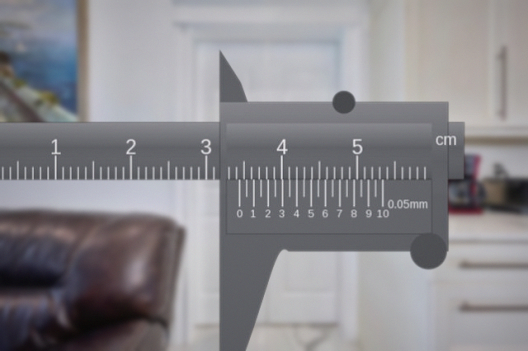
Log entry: **34.4** mm
